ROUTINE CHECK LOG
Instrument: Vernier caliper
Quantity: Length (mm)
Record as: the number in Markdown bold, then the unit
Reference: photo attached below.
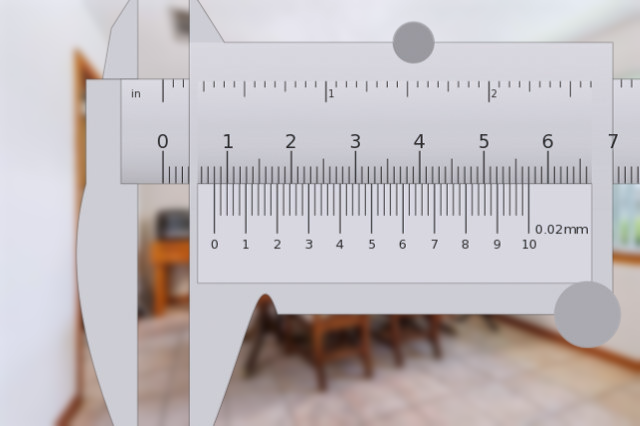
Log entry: **8.0** mm
